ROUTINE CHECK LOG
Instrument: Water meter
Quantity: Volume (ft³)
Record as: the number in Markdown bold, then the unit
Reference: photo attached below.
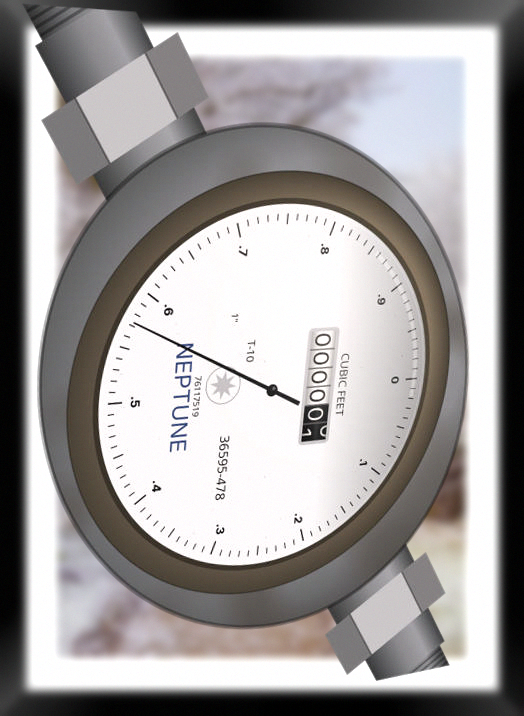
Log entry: **0.57** ft³
